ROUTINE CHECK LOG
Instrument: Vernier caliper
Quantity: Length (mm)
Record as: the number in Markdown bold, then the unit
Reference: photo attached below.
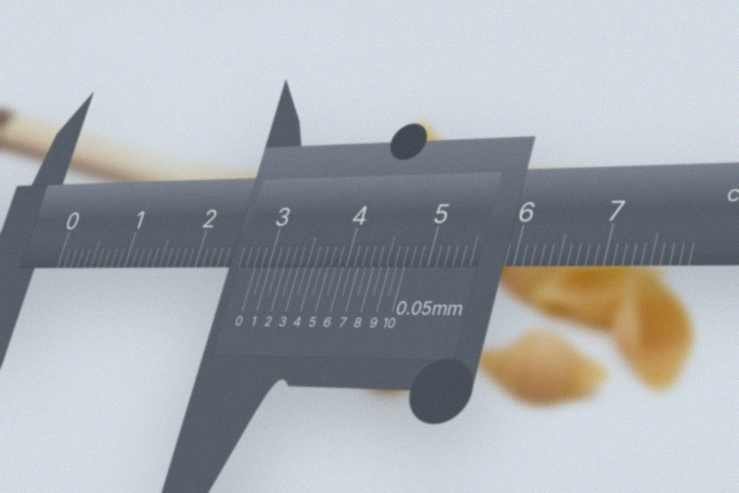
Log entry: **28.2** mm
